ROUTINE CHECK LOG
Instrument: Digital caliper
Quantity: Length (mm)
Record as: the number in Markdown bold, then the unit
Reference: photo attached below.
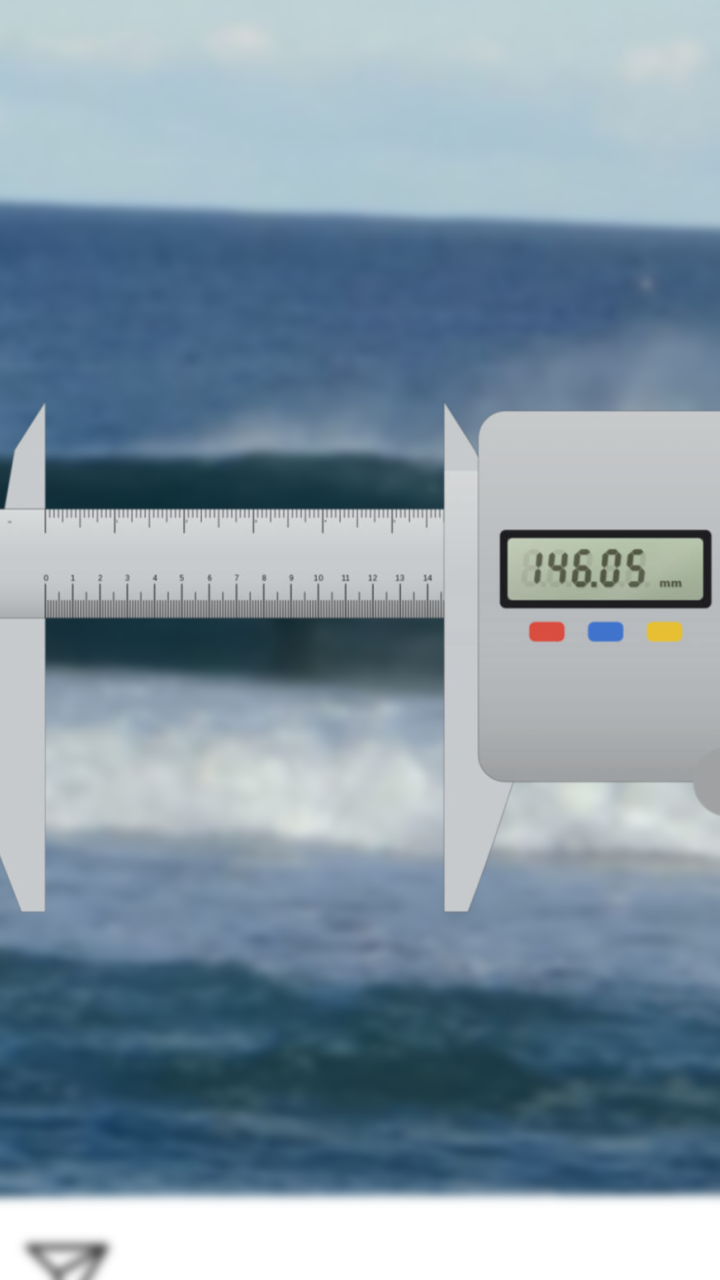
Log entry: **146.05** mm
